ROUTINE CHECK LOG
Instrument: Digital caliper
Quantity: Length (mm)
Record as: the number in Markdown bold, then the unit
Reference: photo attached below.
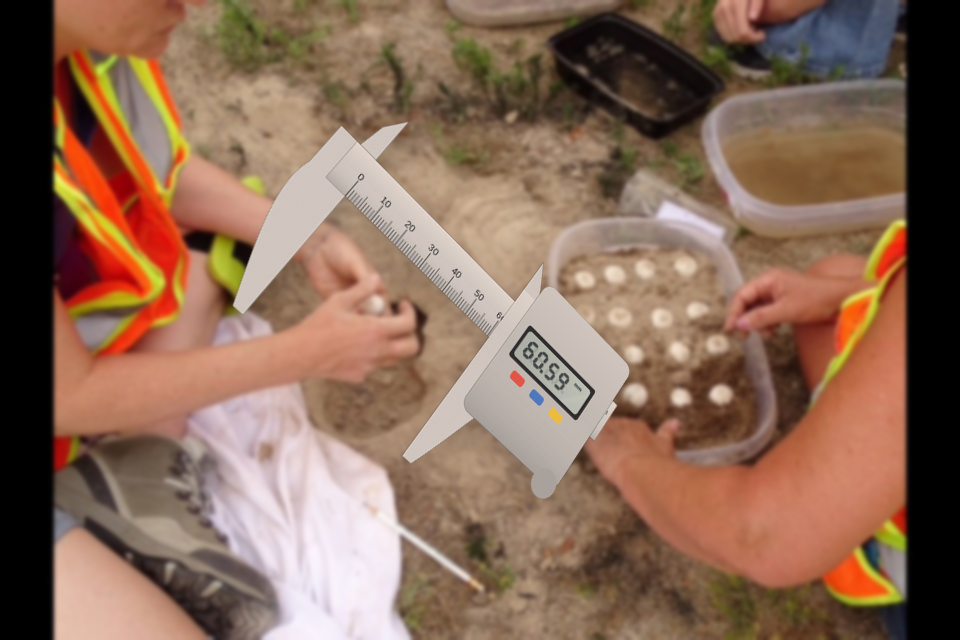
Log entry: **60.59** mm
